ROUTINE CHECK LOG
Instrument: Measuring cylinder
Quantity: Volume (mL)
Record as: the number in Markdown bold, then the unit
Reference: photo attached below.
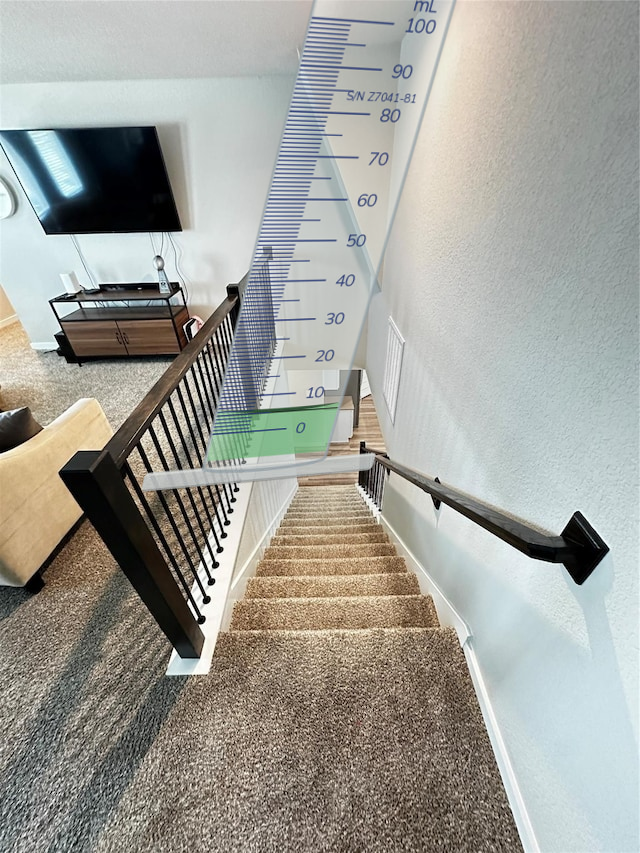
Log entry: **5** mL
